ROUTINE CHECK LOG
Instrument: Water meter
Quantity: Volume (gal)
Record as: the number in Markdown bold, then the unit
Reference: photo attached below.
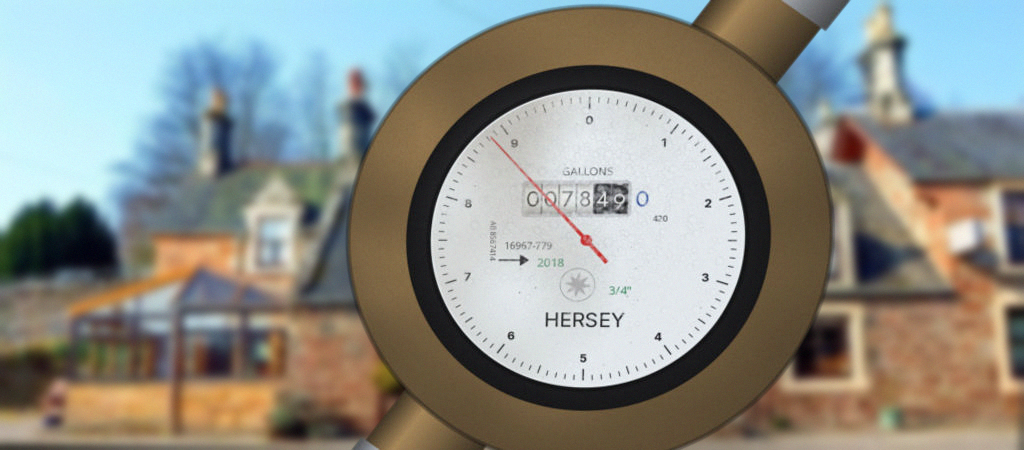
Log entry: **78488.8** gal
